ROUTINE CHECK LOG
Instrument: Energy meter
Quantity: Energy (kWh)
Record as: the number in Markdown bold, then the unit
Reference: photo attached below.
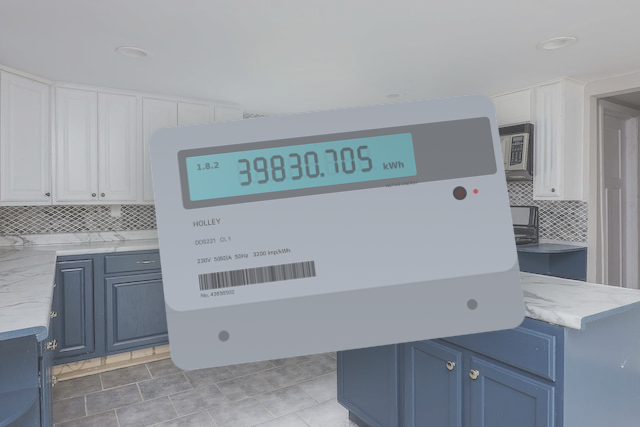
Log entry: **39830.705** kWh
